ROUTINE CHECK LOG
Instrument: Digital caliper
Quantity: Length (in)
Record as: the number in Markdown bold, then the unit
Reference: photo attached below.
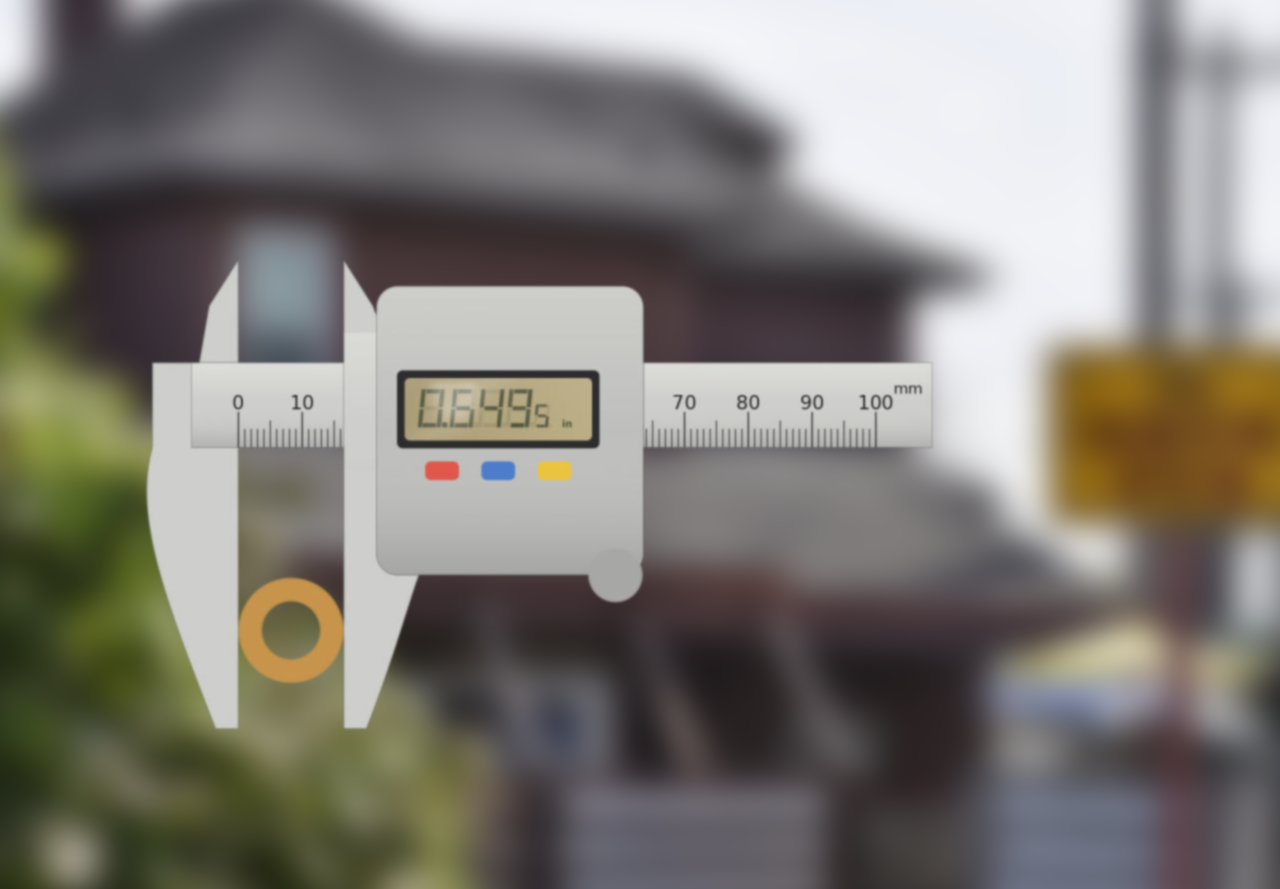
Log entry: **0.6495** in
